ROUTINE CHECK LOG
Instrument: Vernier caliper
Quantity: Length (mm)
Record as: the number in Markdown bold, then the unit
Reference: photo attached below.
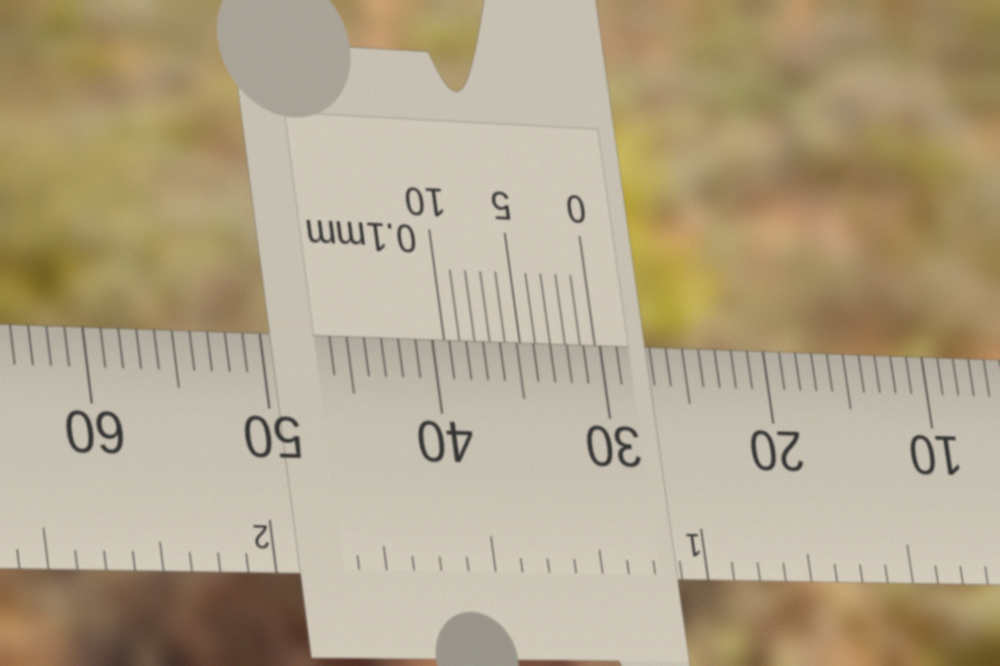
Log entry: **30.3** mm
